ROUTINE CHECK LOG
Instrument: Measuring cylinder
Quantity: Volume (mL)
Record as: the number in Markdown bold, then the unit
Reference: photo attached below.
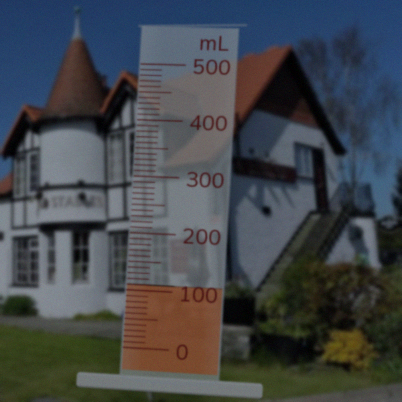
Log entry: **110** mL
